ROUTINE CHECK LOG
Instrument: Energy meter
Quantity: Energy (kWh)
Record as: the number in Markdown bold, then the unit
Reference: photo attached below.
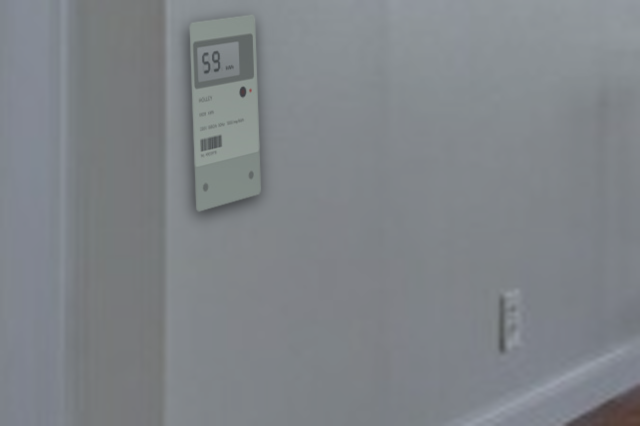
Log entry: **59** kWh
